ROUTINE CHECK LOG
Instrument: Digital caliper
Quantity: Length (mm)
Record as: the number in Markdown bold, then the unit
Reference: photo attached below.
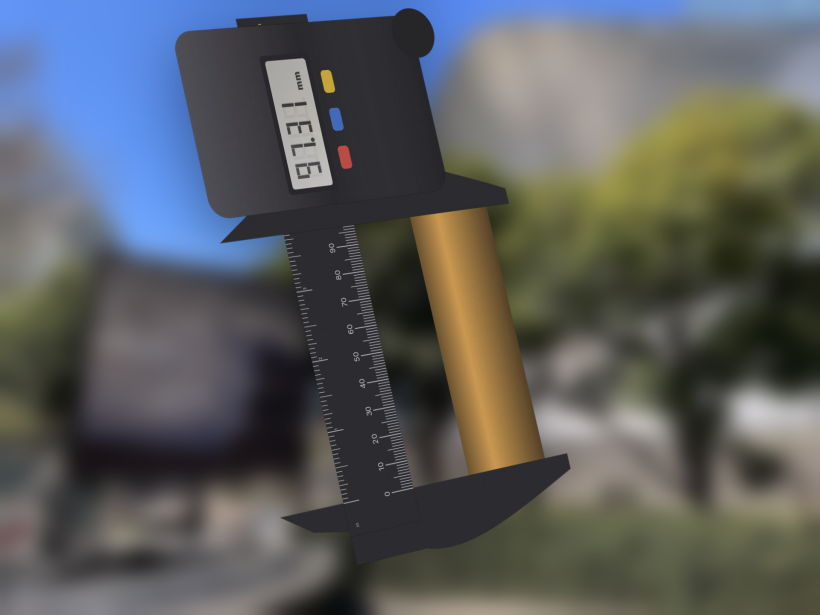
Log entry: **97.31** mm
